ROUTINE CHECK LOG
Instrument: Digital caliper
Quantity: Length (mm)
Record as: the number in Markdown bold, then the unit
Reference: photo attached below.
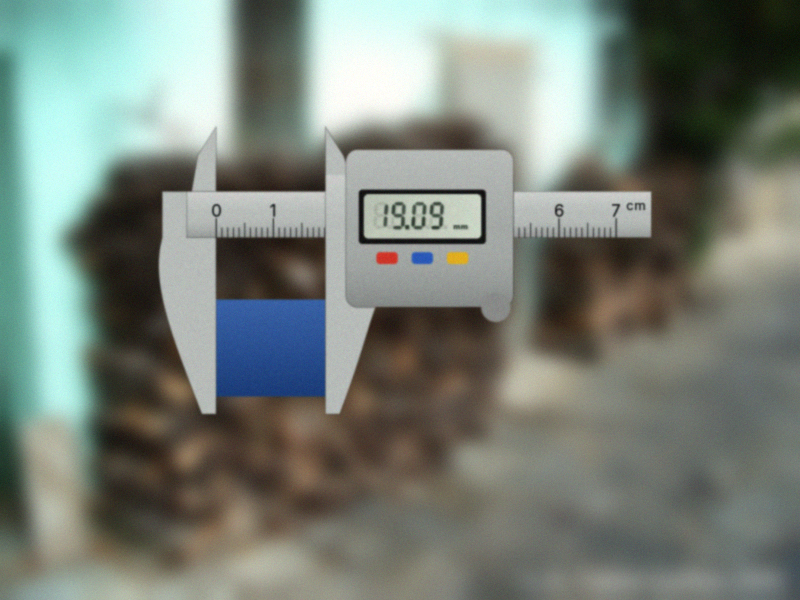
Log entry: **19.09** mm
